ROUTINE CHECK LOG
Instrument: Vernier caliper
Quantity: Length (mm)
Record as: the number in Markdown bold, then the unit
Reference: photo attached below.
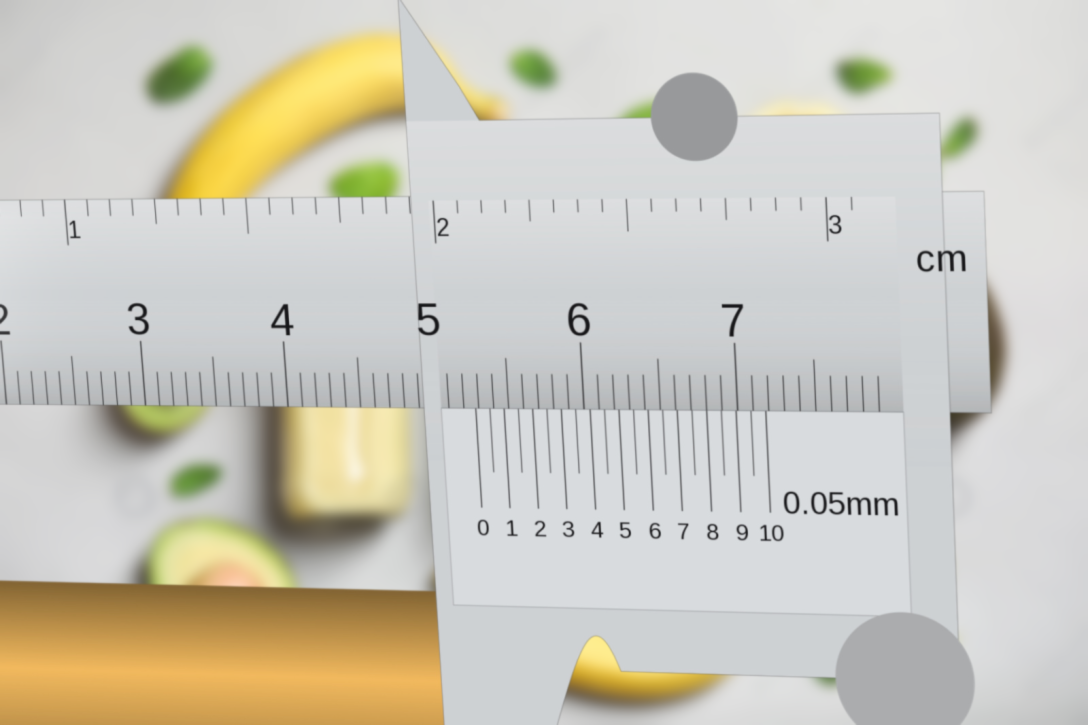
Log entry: **52.8** mm
